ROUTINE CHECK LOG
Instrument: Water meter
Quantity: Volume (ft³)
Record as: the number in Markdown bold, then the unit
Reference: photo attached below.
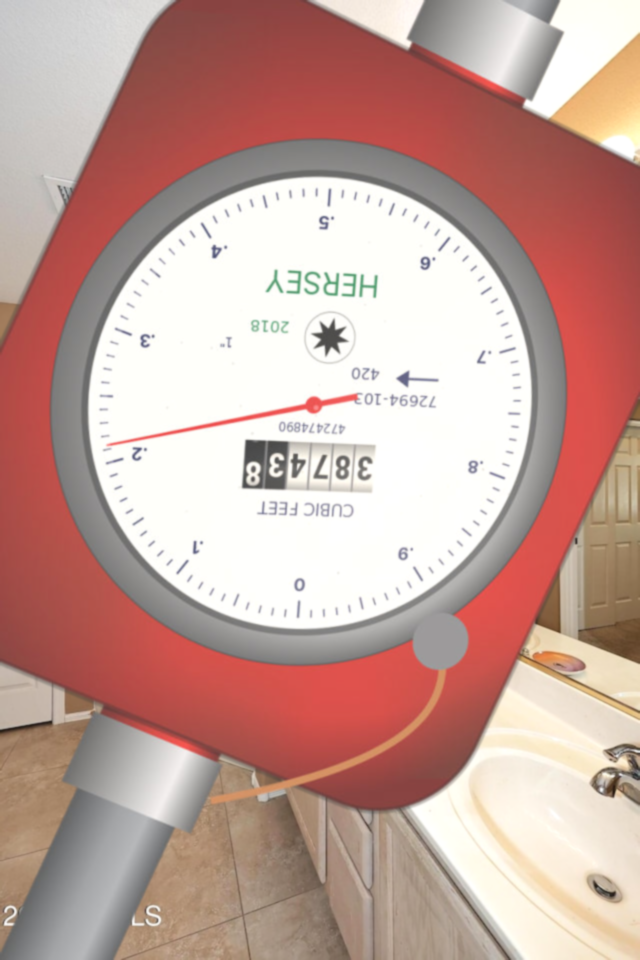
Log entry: **387438.21** ft³
